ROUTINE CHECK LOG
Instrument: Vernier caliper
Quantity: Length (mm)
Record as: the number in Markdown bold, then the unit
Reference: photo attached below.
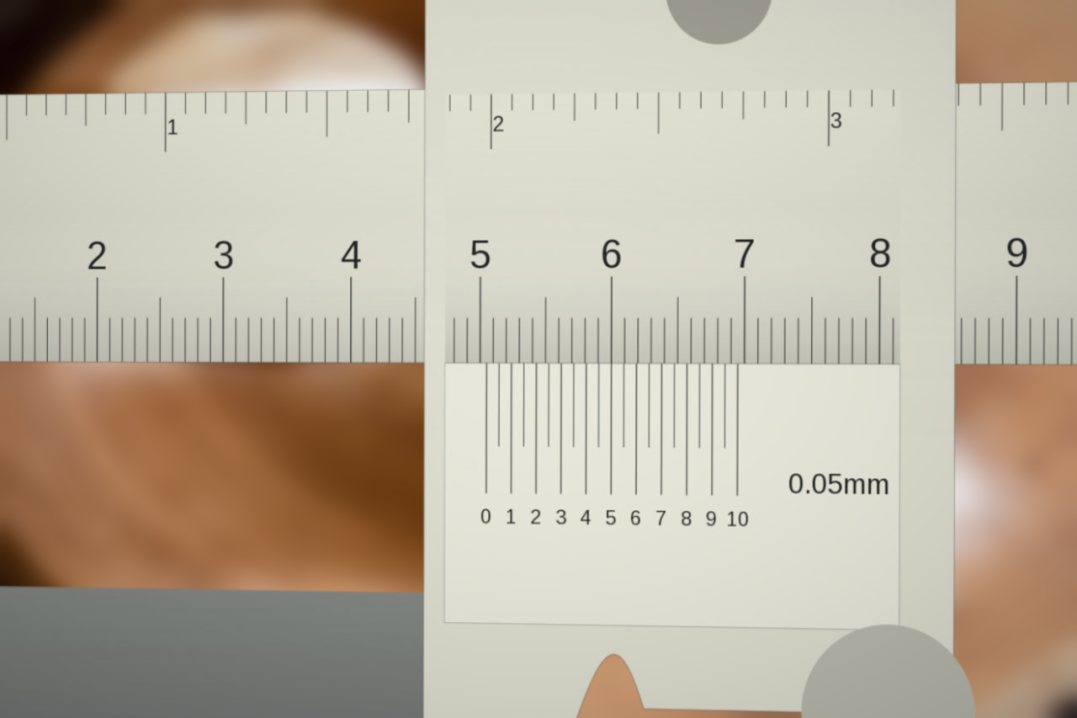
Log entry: **50.5** mm
